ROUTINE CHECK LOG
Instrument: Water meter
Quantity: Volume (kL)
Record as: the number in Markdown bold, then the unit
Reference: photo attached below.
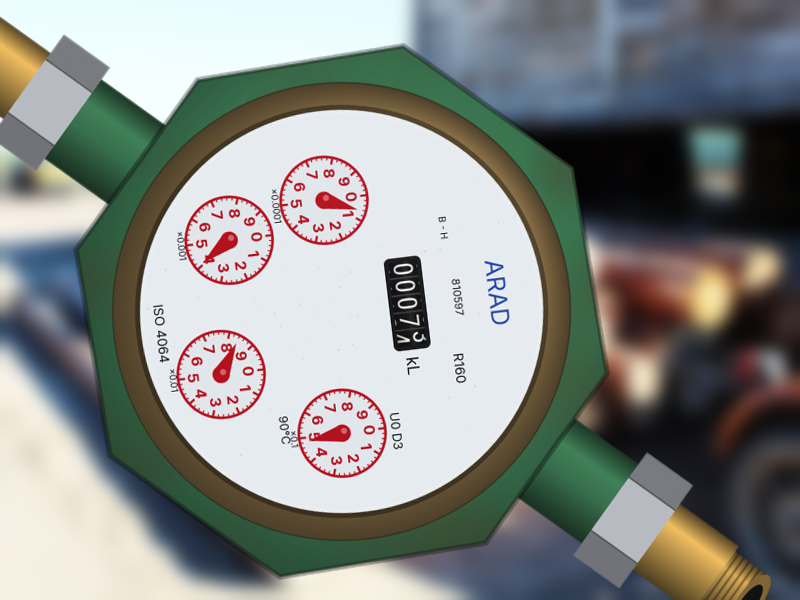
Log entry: **73.4840** kL
